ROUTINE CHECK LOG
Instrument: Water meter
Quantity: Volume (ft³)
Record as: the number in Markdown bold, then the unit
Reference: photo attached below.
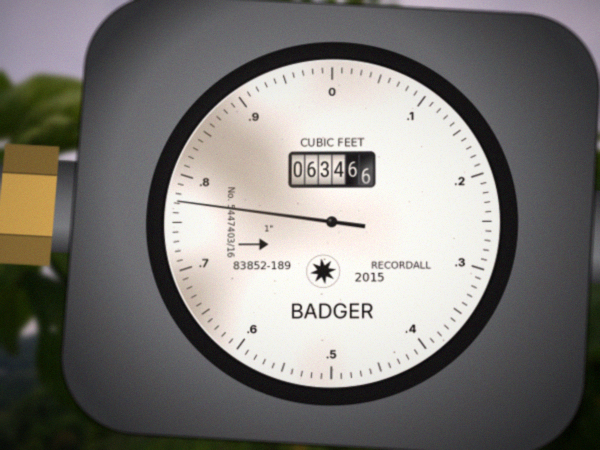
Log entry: **63465.77** ft³
